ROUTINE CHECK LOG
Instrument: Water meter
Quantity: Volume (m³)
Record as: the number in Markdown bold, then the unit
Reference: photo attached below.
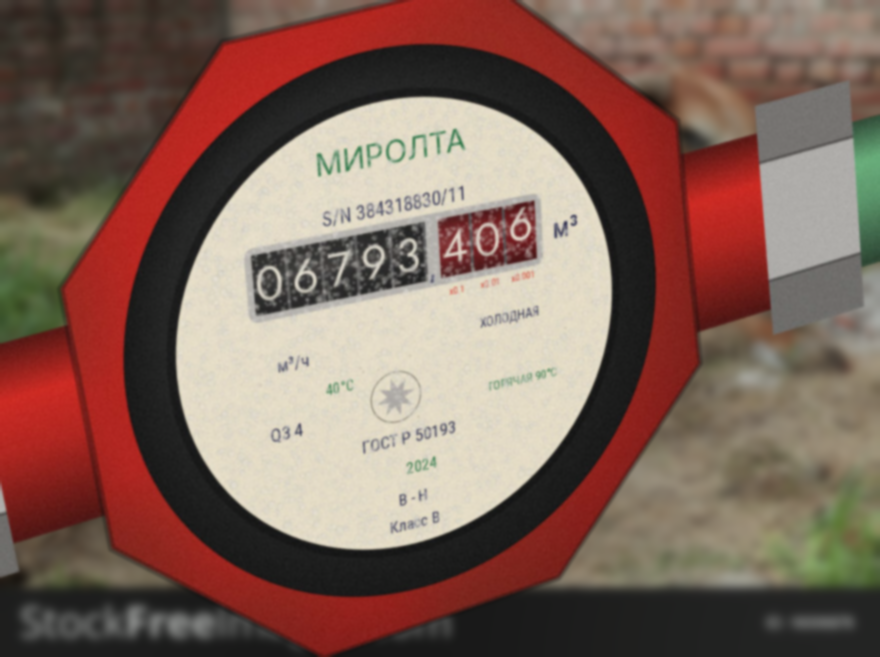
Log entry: **6793.406** m³
